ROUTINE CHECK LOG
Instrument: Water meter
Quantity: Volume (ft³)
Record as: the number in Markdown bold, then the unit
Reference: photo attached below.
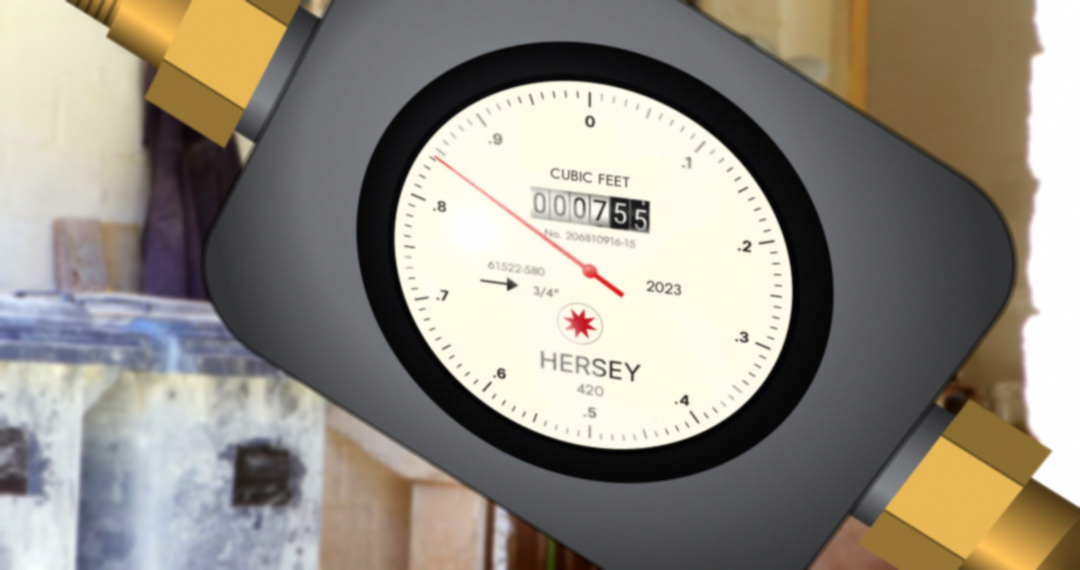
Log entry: **754.84** ft³
